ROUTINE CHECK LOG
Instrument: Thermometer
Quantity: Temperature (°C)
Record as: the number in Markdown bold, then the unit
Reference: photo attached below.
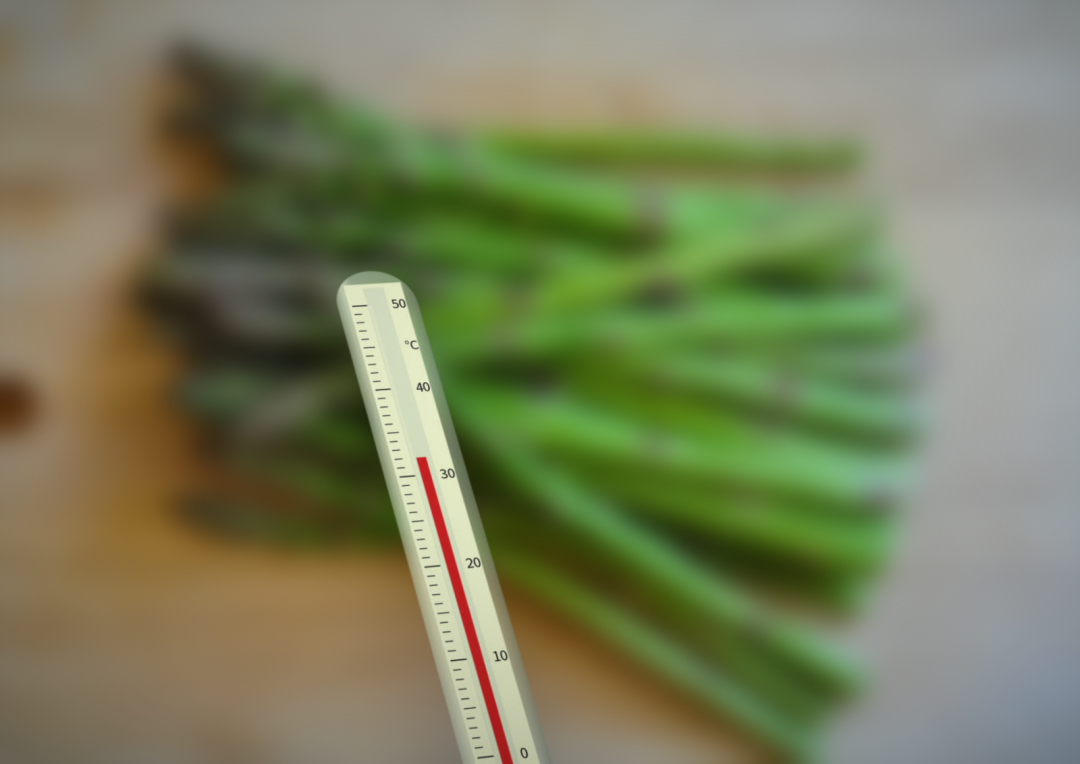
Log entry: **32** °C
